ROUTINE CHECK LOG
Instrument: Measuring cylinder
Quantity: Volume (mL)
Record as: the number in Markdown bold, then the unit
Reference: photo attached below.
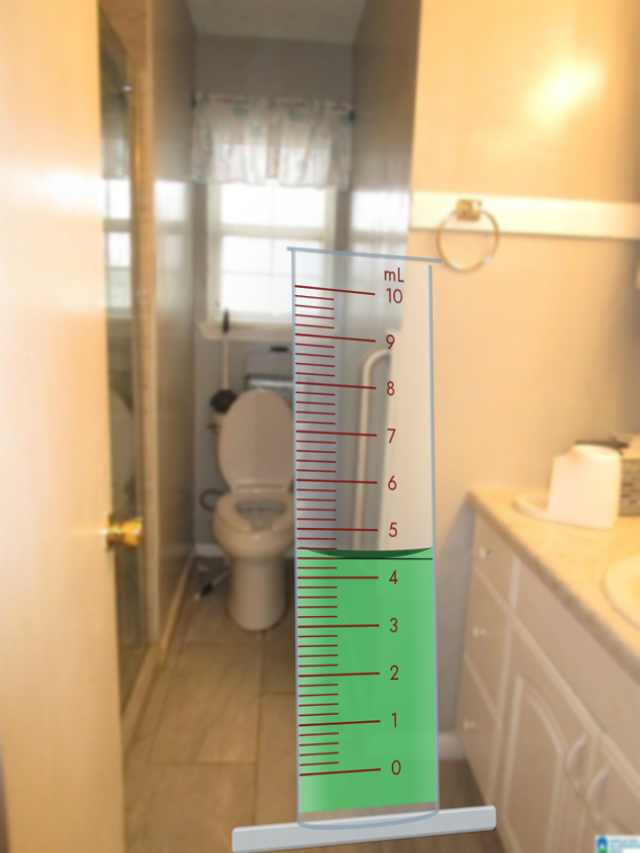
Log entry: **4.4** mL
